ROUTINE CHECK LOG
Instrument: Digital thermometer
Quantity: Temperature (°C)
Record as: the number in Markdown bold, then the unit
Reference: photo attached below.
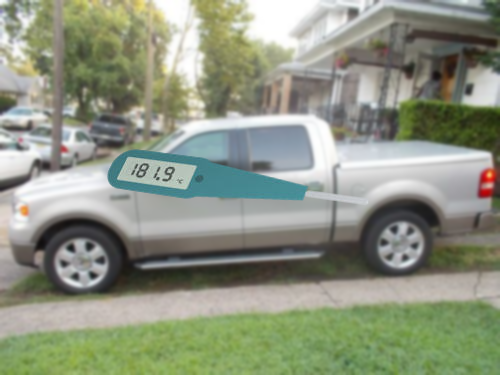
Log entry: **181.9** °C
